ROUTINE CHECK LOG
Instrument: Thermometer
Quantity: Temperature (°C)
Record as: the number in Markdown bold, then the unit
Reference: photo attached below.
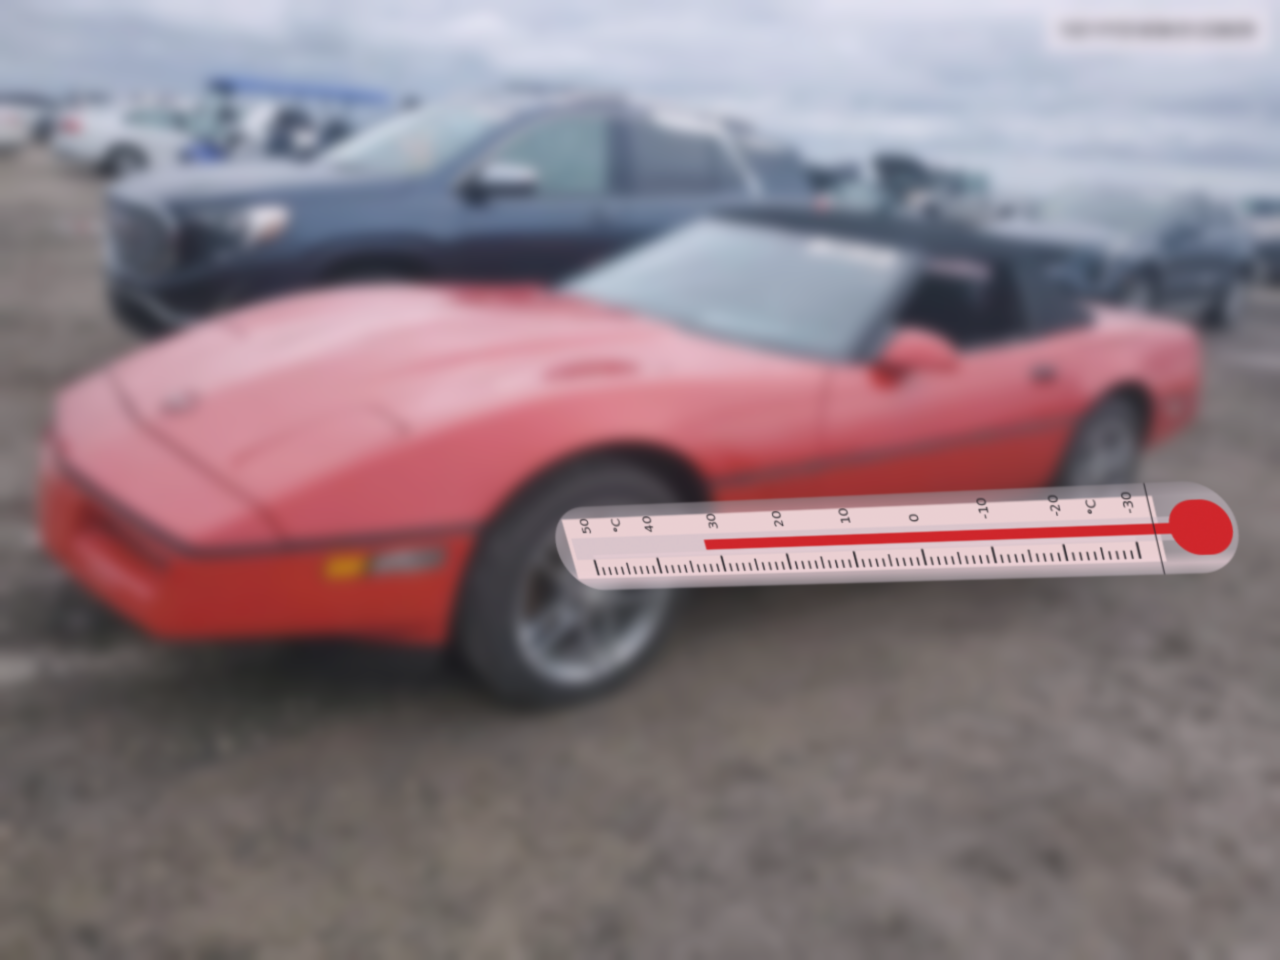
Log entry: **32** °C
